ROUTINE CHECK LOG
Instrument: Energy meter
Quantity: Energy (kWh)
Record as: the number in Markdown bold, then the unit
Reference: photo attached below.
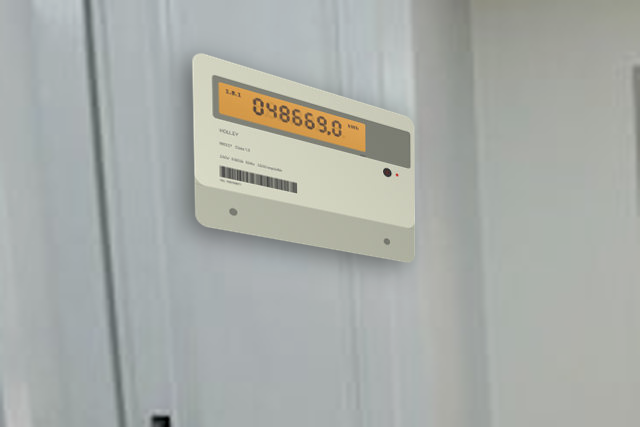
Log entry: **48669.0** kWh
